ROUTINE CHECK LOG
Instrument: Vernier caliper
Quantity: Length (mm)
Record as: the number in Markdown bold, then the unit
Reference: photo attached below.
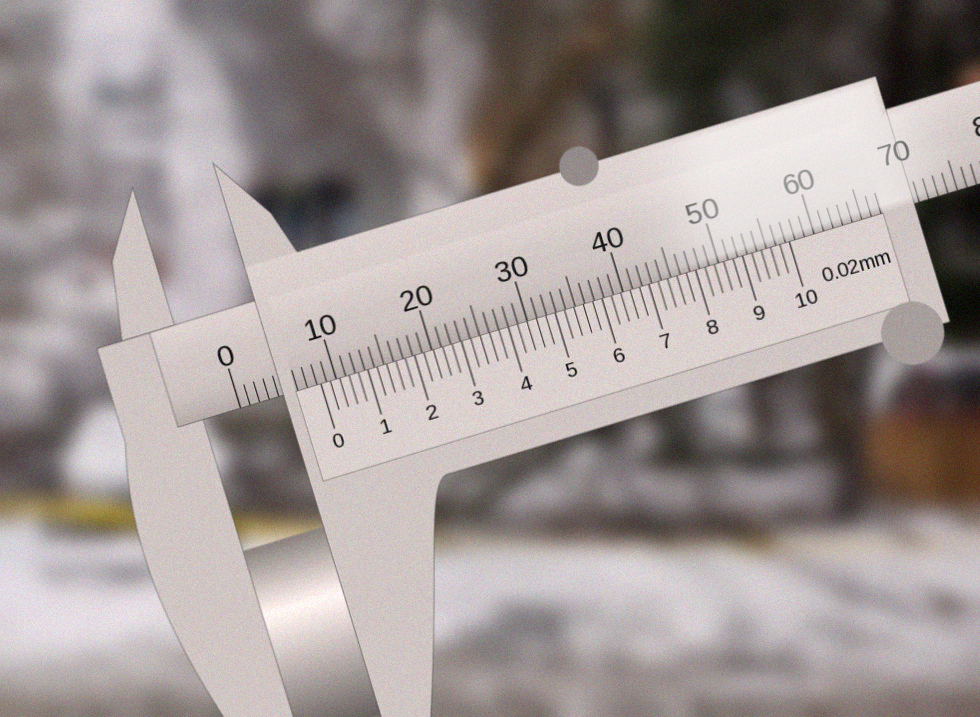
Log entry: **8.4** mm
